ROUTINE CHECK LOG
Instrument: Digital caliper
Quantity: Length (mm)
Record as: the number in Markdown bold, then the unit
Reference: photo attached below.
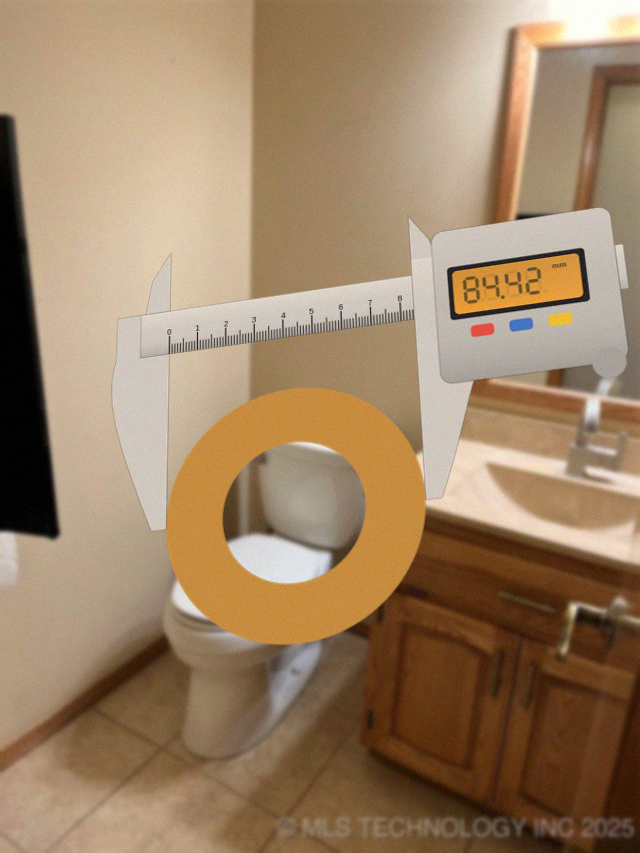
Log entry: **84.42** mm
